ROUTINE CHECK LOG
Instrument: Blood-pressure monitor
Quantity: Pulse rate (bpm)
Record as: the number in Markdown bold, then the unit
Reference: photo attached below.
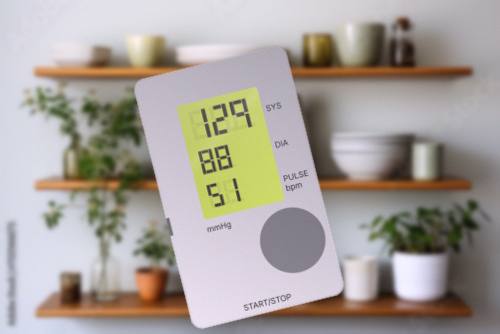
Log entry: **51** bpm
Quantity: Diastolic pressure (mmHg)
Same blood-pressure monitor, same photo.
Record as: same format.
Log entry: **88** mmHg
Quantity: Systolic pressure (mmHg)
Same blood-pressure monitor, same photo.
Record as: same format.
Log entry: **129** mmHg
